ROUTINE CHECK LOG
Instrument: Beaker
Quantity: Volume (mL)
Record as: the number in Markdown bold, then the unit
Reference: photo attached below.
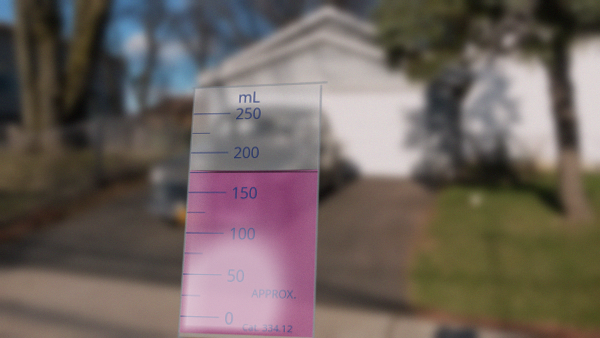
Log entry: **175** mL
